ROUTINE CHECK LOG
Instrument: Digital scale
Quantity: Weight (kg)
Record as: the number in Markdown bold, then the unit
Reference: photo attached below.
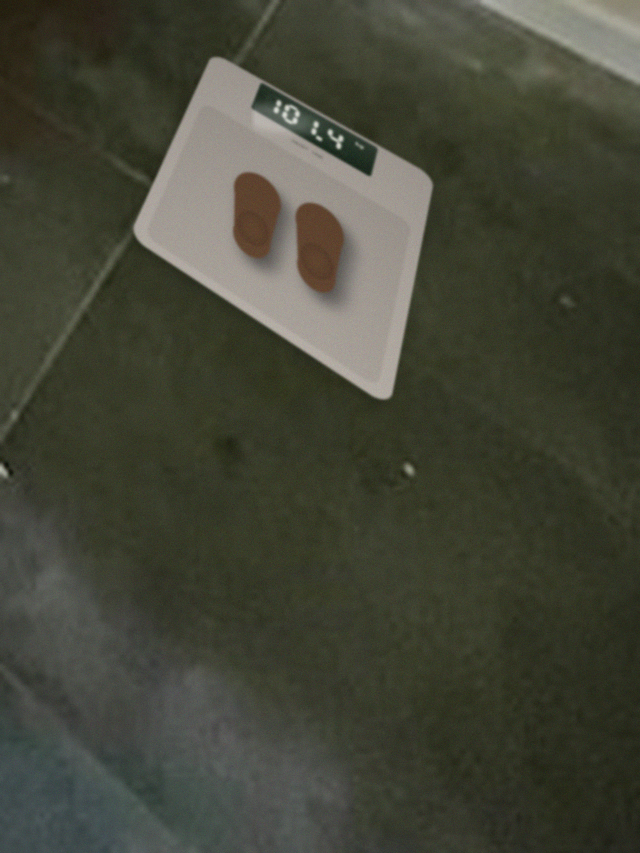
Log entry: **101.4** kg
